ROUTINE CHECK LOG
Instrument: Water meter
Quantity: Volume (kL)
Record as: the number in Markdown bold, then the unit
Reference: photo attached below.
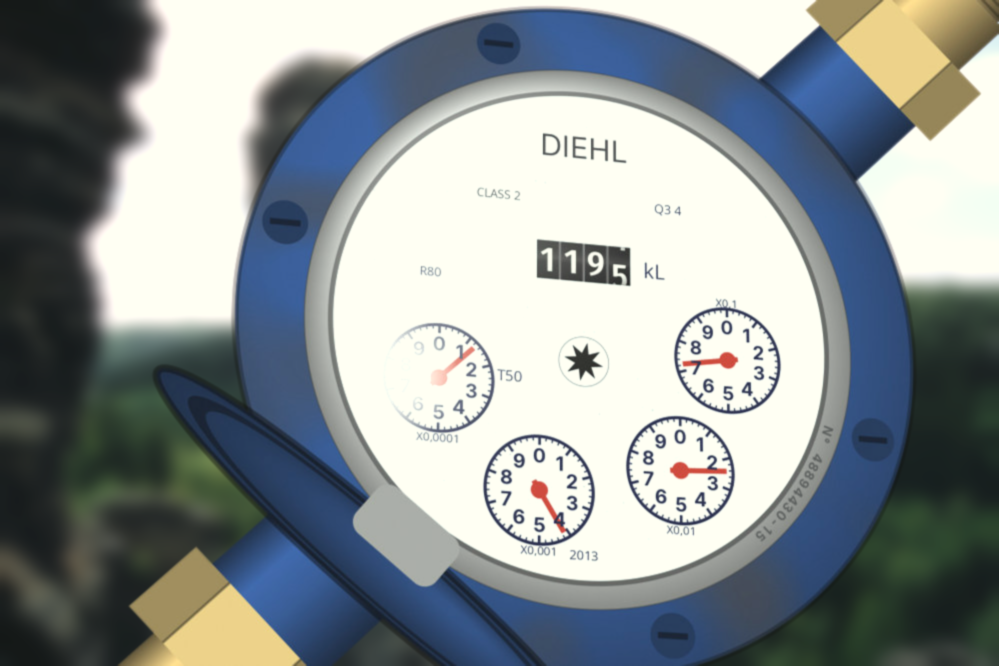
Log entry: **1194.7241** kL
